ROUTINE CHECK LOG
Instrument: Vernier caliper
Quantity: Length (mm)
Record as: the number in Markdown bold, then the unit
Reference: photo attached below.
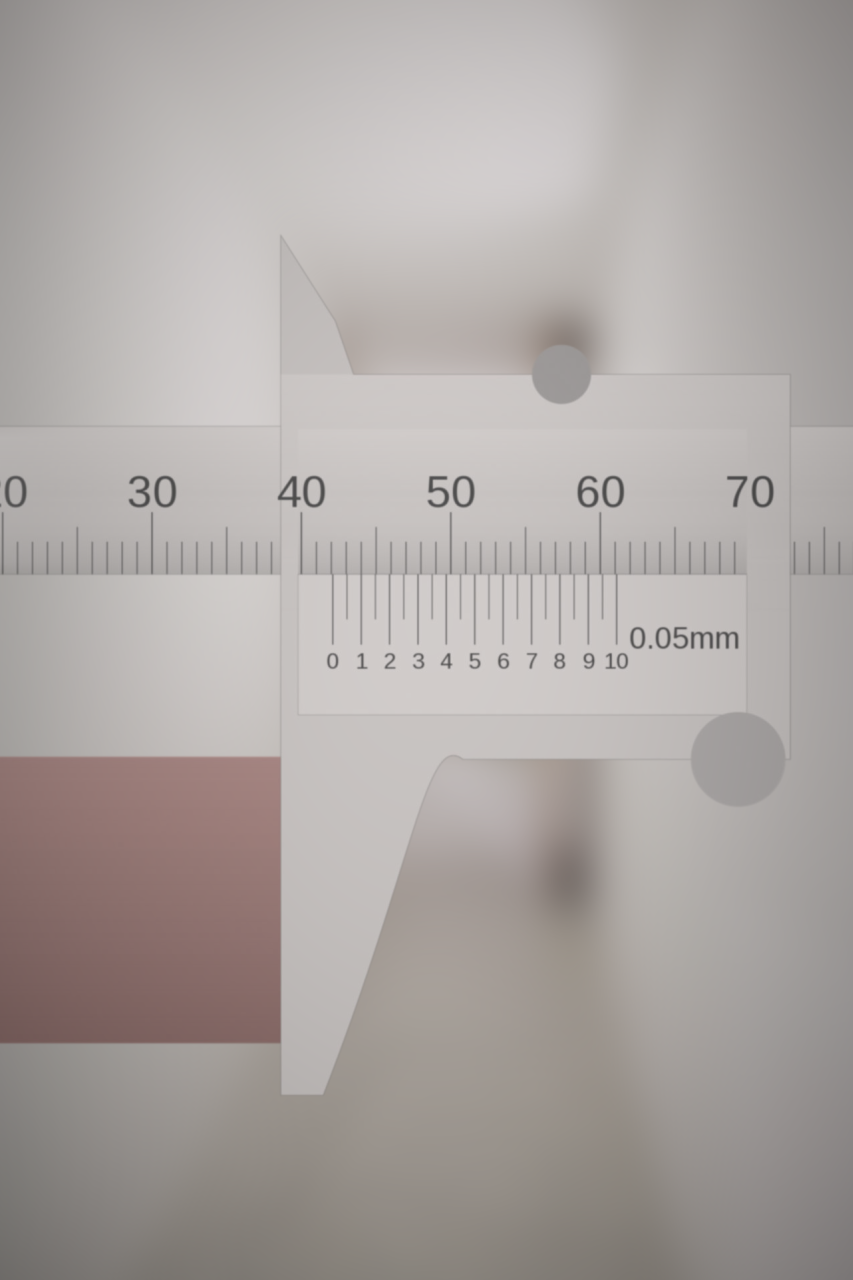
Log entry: **42.1** mm
